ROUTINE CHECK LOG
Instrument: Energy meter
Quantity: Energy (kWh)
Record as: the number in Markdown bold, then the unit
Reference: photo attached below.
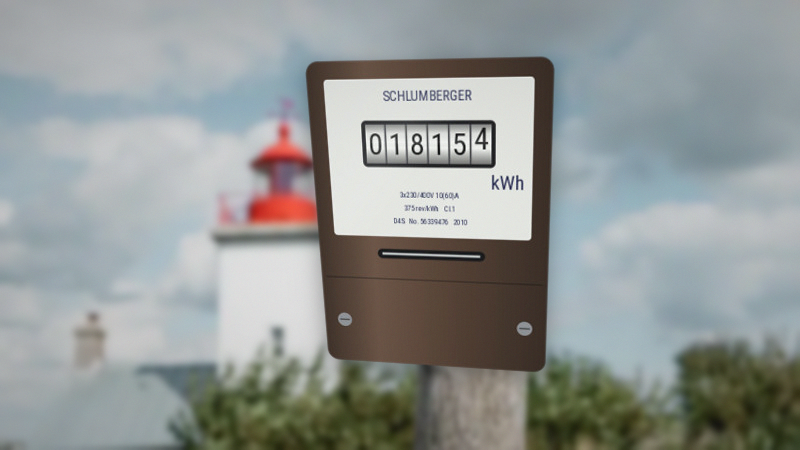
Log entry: **18154** kWh
